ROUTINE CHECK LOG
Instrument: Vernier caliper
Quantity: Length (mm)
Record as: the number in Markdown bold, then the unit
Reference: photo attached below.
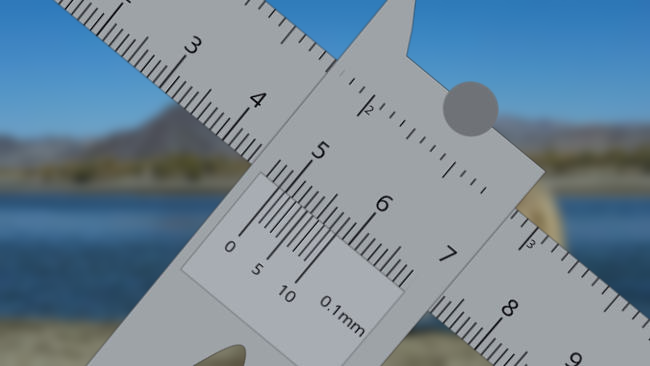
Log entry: **49.0** mm
